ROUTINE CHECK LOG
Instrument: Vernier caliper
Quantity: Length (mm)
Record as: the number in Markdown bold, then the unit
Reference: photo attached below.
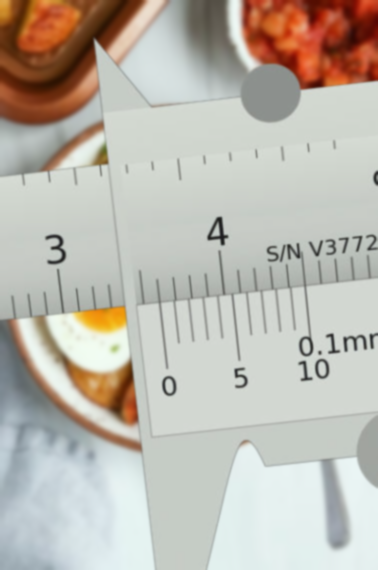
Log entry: **36.0** mm
